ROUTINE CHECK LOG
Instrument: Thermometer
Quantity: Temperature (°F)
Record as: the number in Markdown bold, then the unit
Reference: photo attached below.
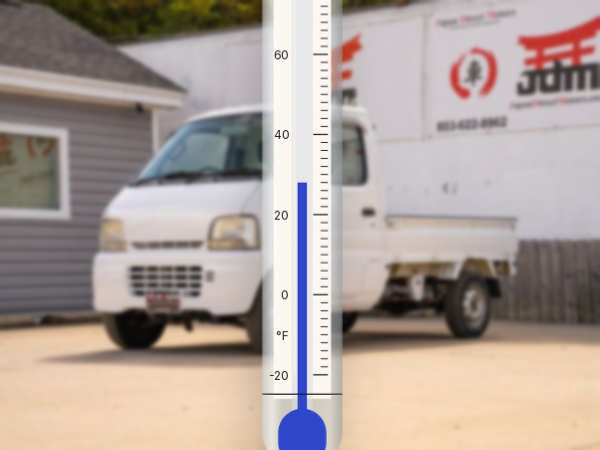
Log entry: **28** °F
